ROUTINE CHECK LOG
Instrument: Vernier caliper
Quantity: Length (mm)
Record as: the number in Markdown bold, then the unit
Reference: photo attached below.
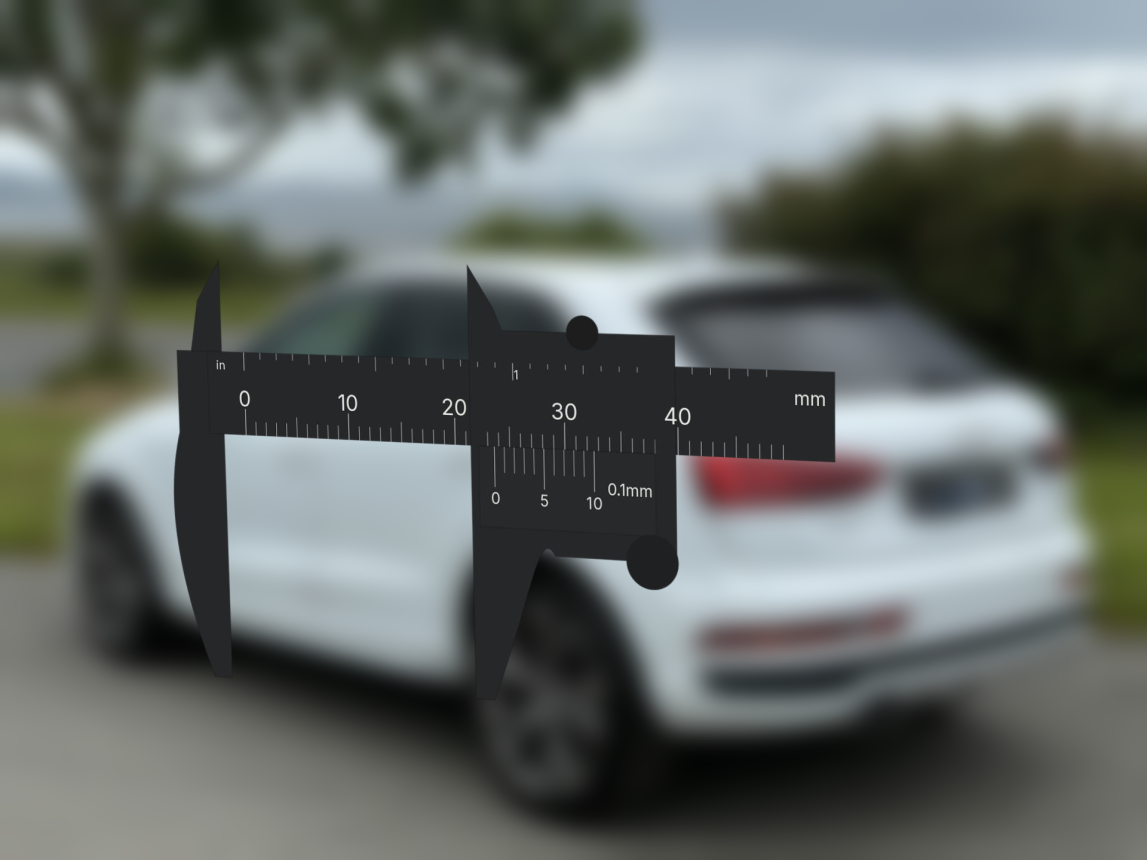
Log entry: **23.6** mm
